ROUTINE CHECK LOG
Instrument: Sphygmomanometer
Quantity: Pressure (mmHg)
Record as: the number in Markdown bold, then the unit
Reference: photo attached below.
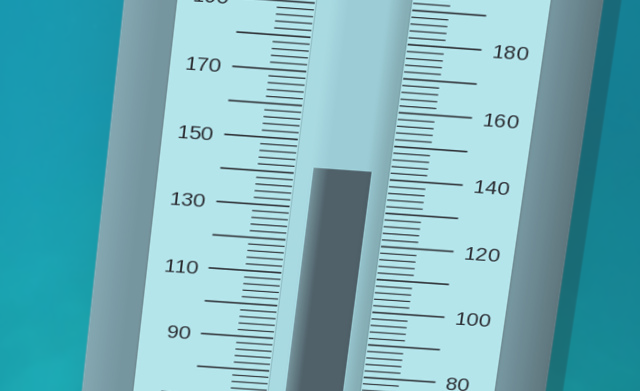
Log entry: **142** mmHg
